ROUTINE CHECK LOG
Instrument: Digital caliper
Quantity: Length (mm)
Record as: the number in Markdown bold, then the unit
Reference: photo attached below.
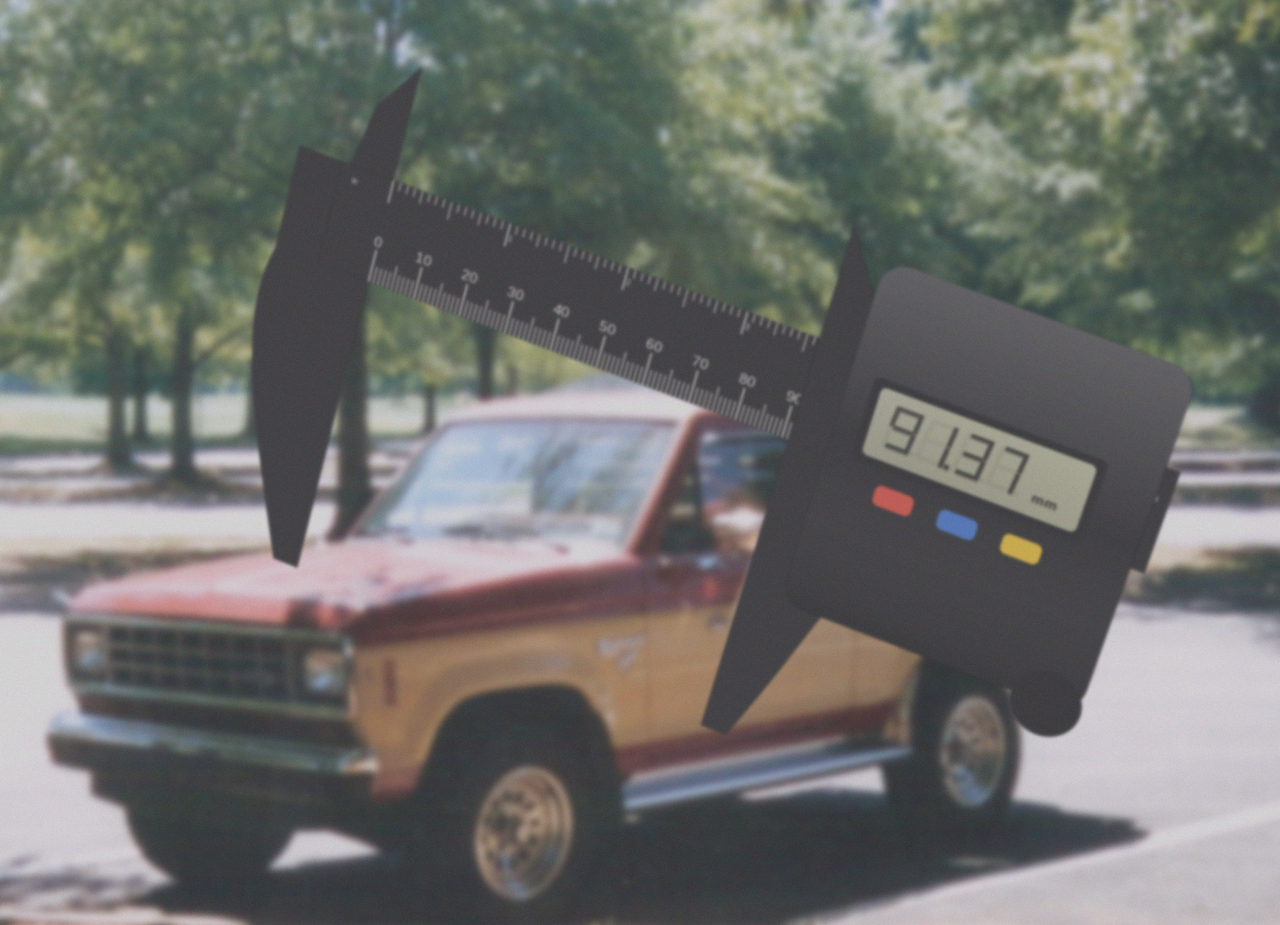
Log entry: **91.37** mm
